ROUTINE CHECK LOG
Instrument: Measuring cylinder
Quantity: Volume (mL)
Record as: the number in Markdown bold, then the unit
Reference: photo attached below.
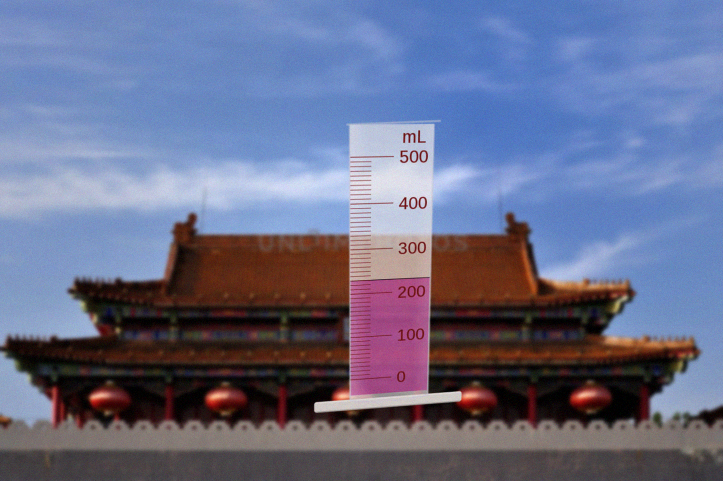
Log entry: **230** mL
